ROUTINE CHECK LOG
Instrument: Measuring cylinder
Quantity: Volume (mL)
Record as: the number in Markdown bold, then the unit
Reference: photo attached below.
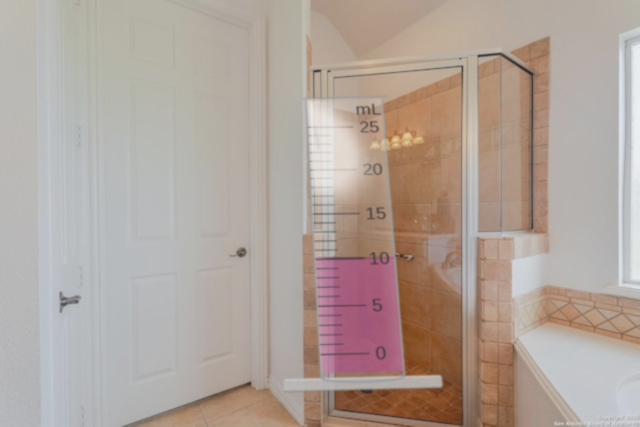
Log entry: **10** mL
